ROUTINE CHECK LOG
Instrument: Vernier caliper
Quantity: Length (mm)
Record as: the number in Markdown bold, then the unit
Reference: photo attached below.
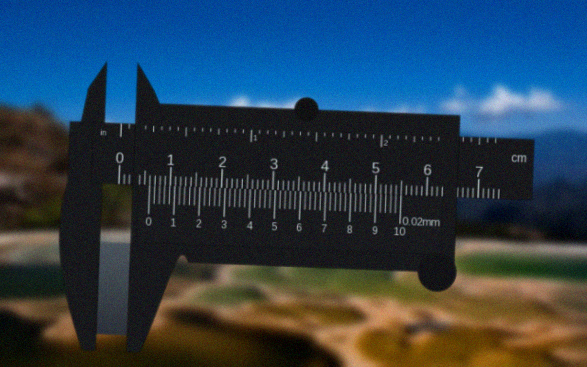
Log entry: **6.0** mm
